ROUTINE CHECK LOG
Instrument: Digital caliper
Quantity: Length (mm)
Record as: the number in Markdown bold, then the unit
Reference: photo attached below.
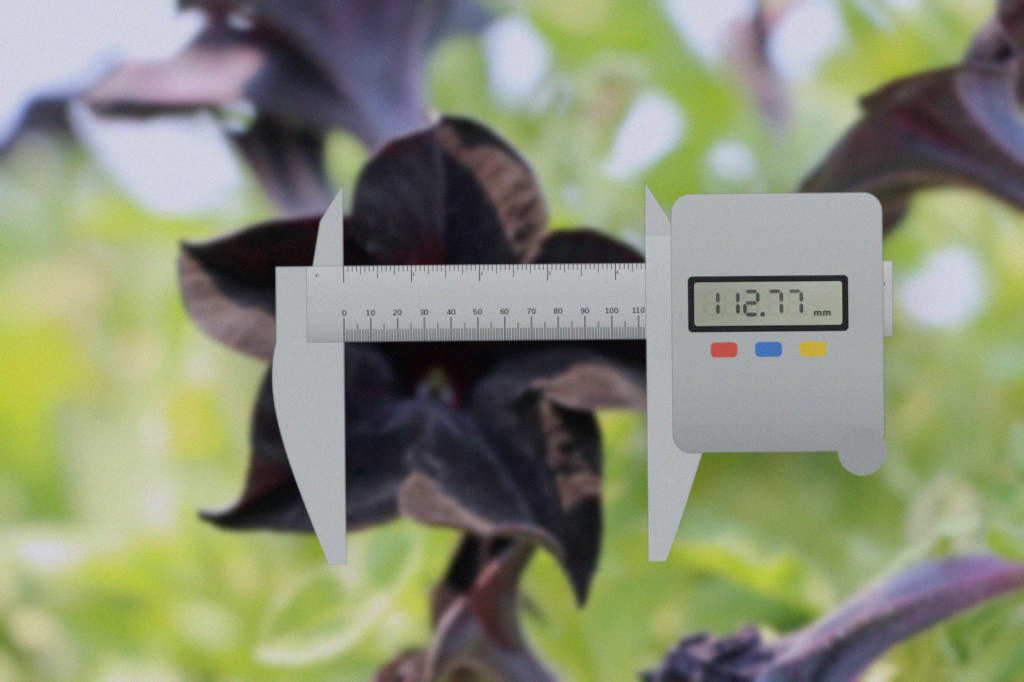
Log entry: **112.77** mm
